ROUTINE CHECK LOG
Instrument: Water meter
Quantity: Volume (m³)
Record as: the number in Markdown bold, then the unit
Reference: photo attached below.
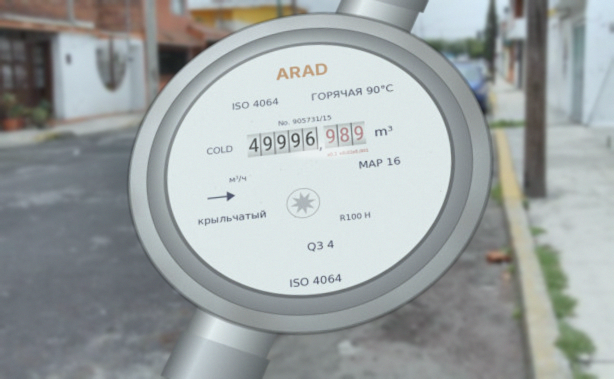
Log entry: **49996.989** m³
